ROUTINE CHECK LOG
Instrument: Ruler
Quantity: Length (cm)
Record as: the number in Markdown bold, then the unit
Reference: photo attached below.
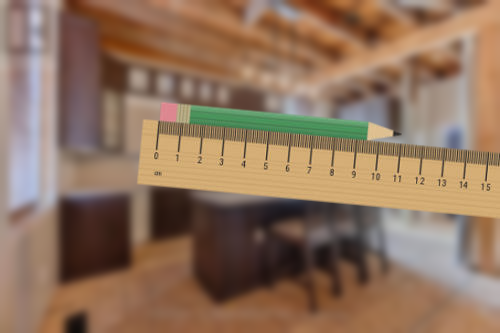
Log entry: **11** cm
